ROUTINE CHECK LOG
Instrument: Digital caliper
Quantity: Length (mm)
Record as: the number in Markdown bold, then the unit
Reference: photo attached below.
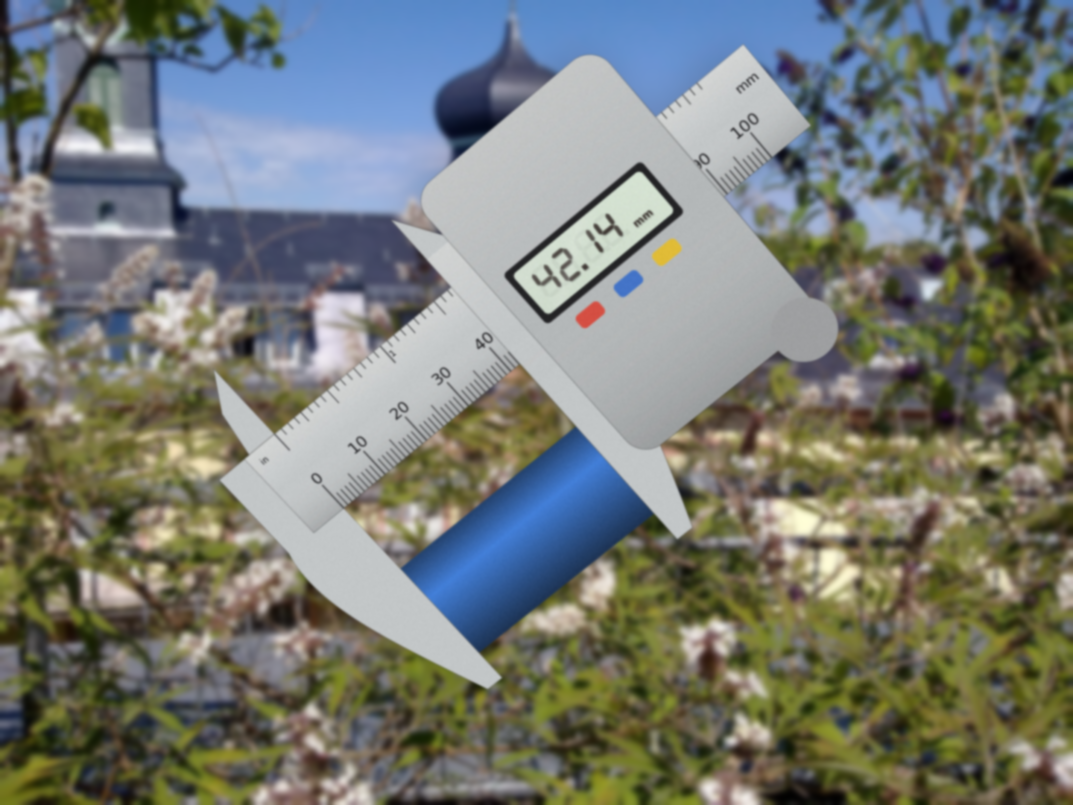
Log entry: **42.14** mm
